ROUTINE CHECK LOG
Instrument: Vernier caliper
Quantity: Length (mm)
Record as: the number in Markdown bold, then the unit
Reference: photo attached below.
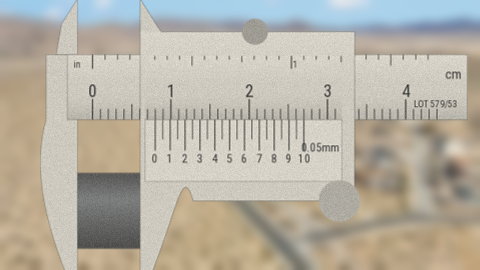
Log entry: **8.0** mm
